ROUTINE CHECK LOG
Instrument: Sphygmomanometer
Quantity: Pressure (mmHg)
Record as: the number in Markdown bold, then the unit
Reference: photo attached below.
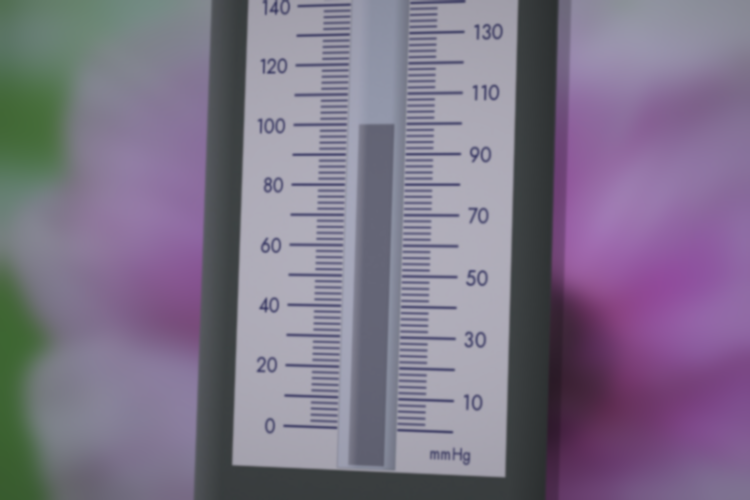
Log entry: **100** mmHg
